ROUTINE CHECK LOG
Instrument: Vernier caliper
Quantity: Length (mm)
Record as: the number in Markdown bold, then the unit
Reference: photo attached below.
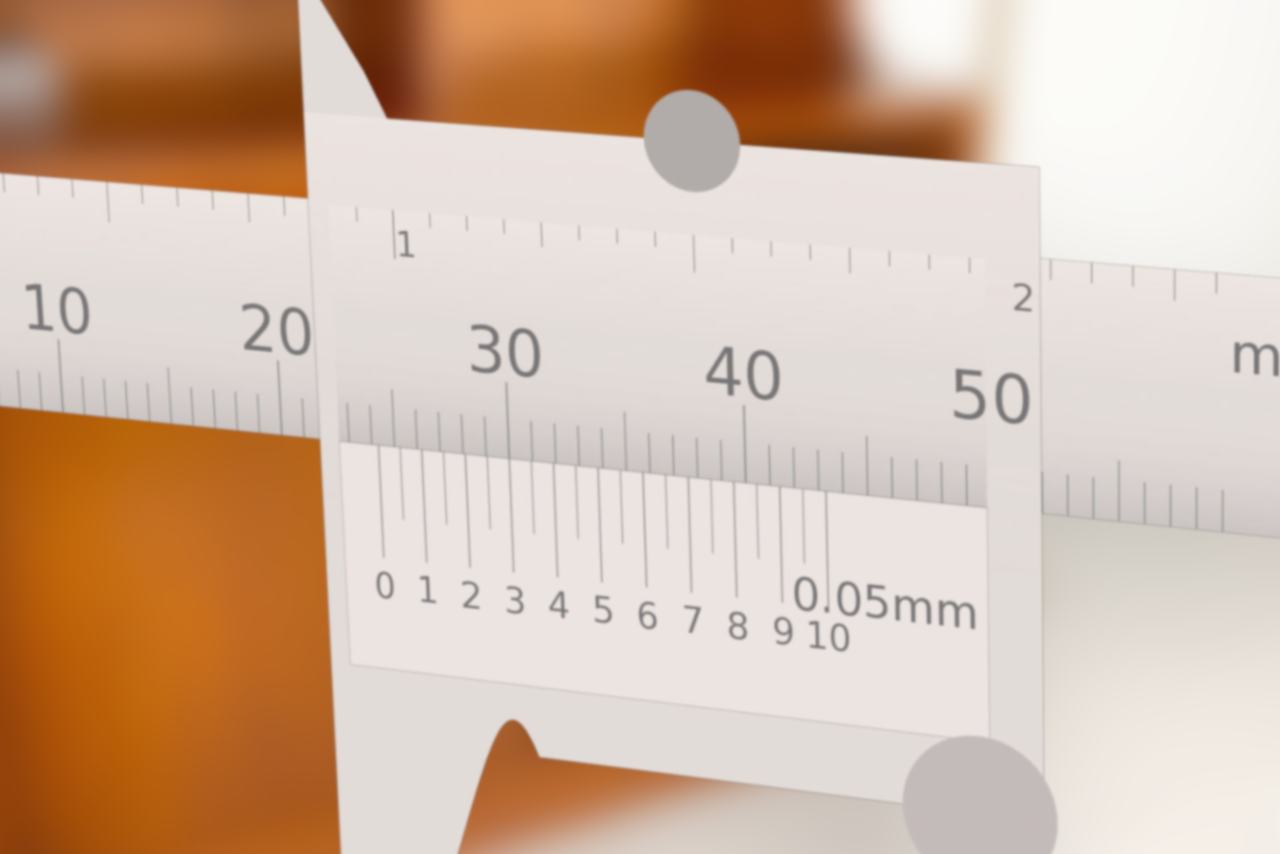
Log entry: **24.3** mm
